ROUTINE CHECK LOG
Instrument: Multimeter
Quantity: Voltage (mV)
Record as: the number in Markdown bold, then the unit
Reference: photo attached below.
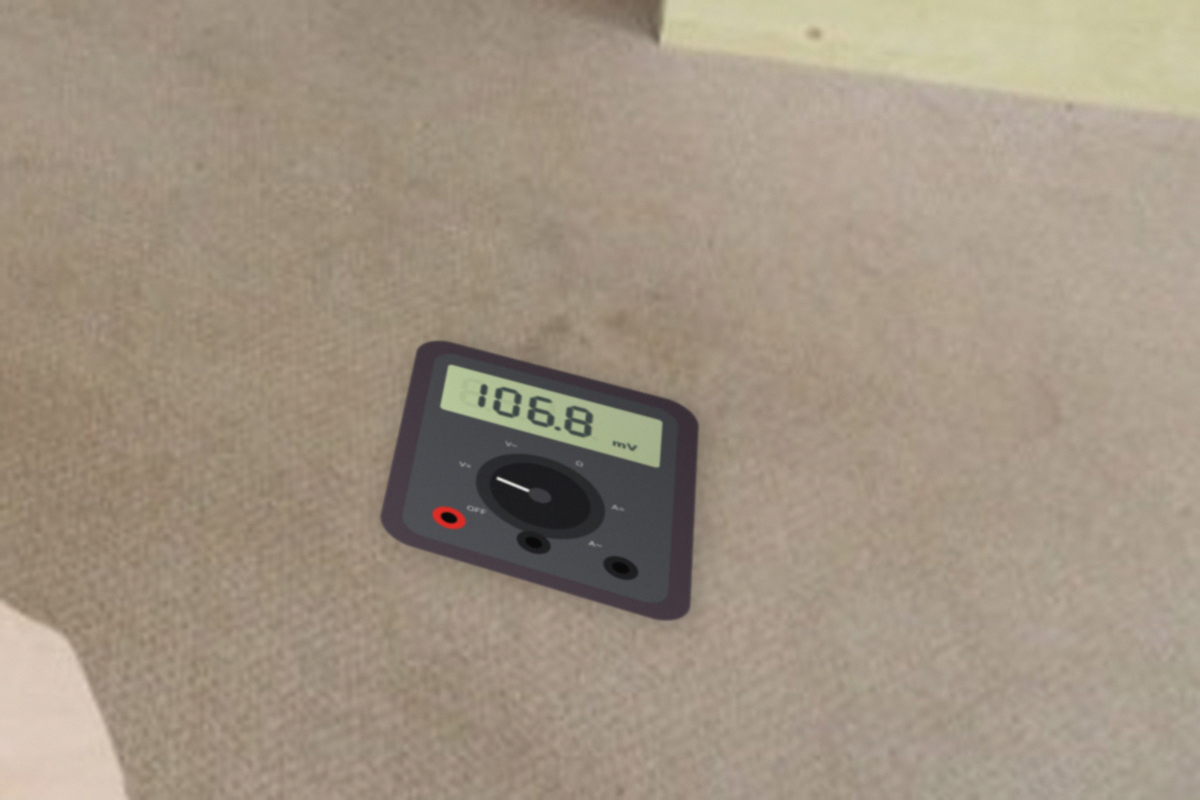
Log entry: **106.8** mV
